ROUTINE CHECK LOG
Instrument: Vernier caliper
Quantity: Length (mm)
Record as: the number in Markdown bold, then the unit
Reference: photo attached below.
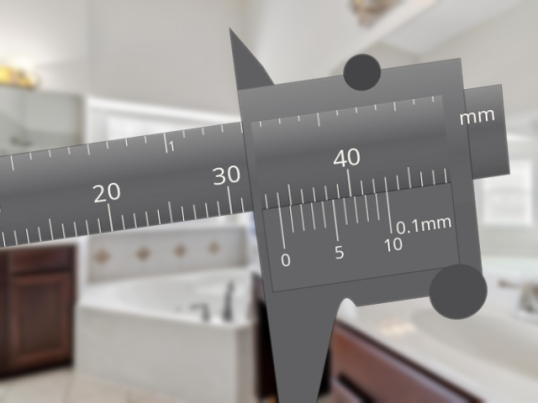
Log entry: **34.0** mm
